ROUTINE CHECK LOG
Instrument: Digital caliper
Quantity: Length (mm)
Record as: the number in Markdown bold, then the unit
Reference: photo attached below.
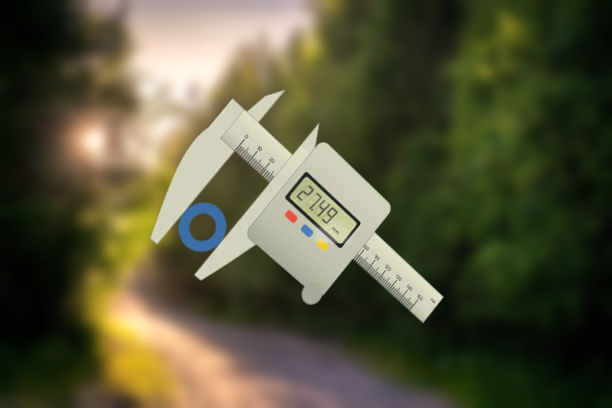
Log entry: **27.49** mm
